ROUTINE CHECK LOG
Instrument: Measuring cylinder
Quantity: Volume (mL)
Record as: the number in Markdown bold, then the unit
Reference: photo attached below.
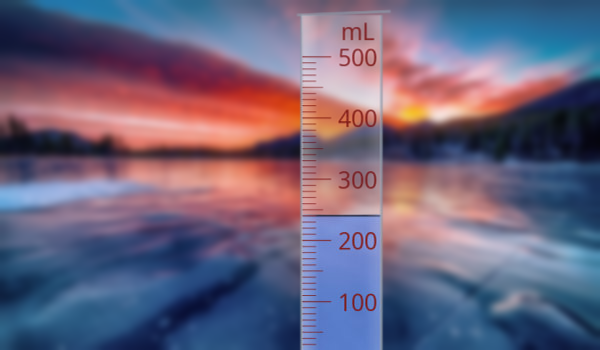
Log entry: **240** mL
